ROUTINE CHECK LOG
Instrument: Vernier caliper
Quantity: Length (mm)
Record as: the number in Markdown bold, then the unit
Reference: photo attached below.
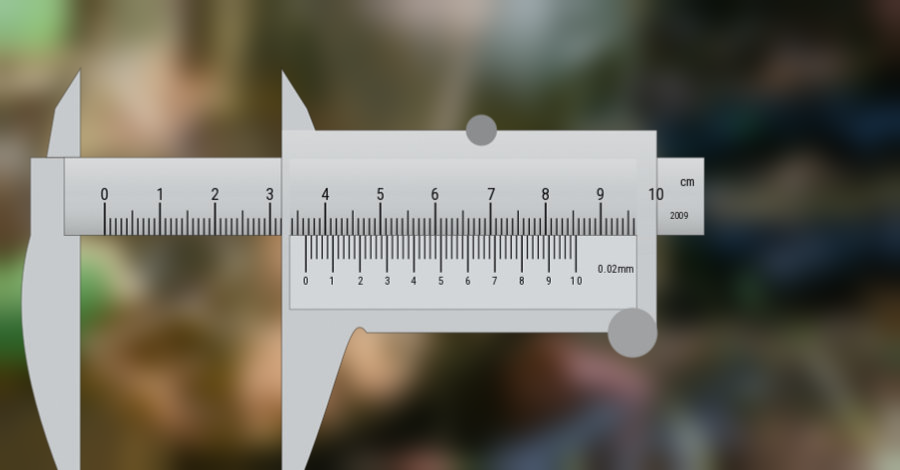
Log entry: **36.5** mm
